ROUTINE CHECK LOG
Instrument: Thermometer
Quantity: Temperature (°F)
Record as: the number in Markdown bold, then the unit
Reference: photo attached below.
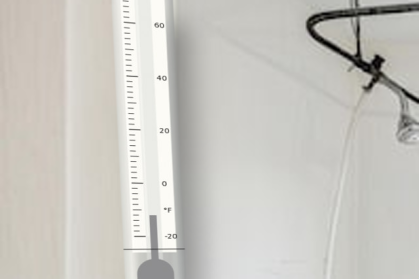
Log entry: **-12** °F
